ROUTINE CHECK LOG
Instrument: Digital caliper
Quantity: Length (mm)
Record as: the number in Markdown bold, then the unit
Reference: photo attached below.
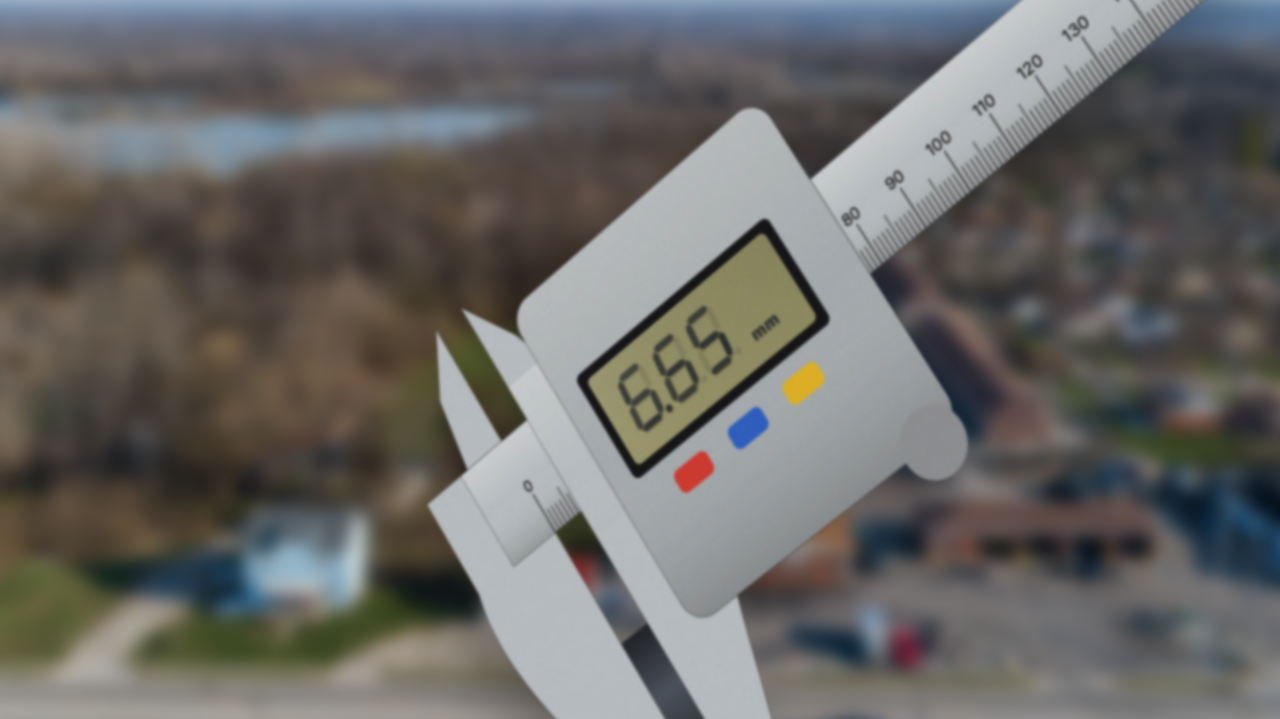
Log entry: **6.65** mm
